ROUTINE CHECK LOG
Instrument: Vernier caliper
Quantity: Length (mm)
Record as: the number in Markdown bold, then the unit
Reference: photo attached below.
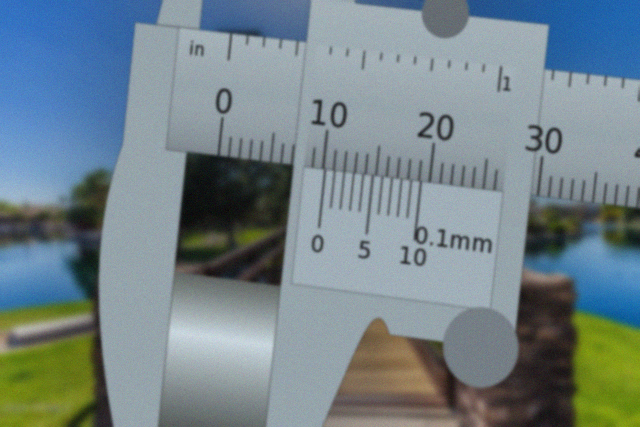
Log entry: **10.2** mm
